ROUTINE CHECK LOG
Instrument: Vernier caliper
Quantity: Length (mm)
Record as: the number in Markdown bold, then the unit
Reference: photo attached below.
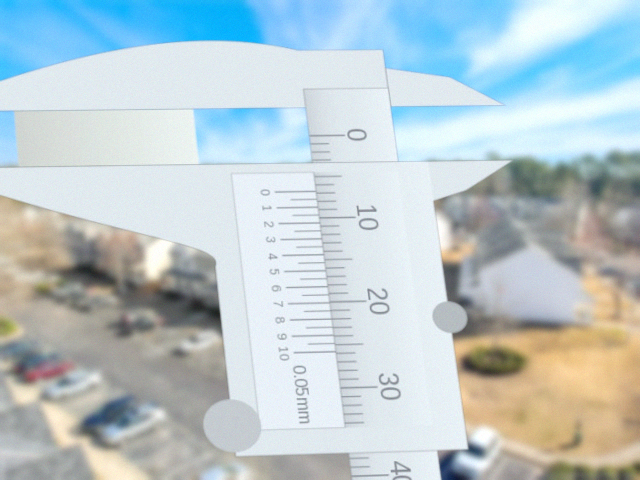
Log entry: **6.8** mm
